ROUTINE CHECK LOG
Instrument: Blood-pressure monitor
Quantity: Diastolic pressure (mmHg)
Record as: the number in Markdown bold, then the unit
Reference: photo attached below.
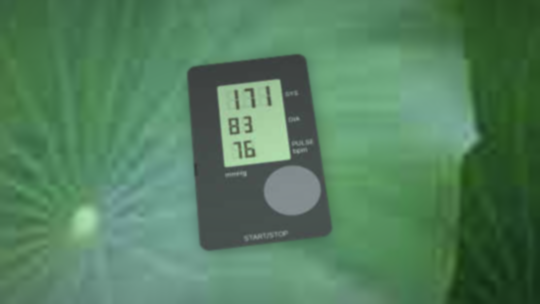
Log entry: **83** mmHg
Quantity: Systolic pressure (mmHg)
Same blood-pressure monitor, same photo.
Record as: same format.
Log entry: **171** mmHg
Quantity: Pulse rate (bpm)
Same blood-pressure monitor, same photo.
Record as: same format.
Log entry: **76** bpm
